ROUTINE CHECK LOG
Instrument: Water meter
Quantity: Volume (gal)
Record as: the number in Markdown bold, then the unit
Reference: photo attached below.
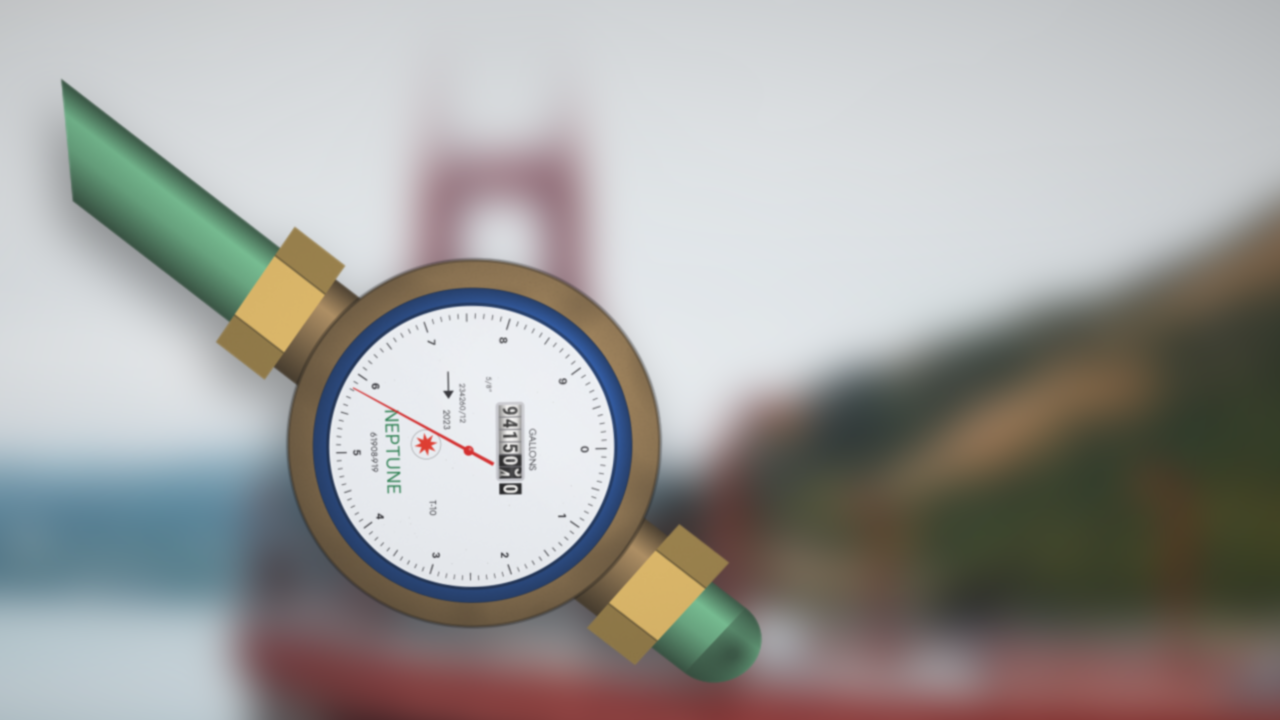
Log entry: **9415035.8** gal
